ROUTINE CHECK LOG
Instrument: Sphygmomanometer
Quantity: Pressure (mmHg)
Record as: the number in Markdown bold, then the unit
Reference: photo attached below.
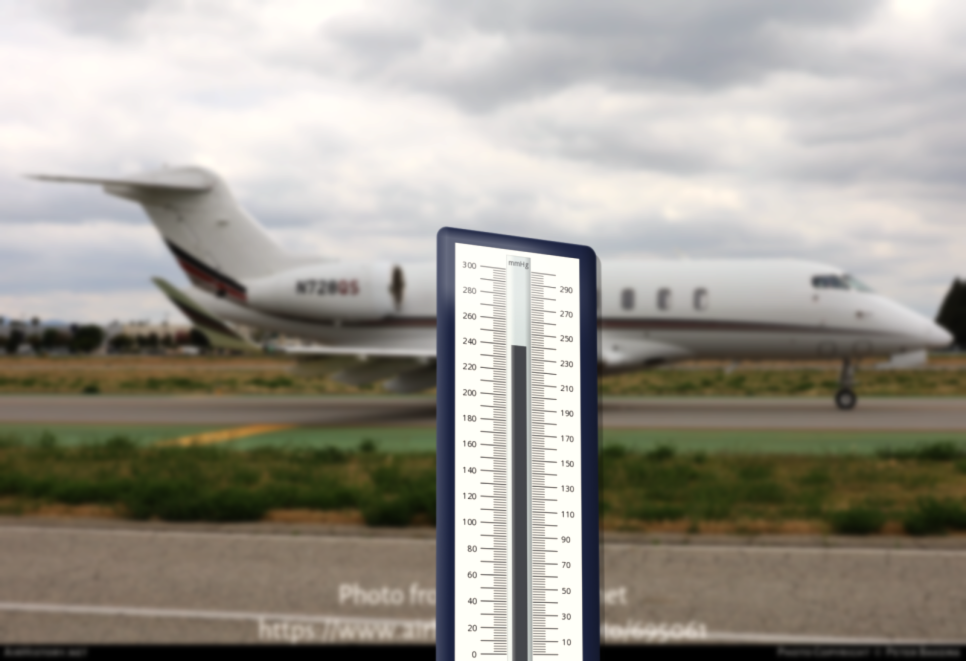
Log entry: **240** mmHg
